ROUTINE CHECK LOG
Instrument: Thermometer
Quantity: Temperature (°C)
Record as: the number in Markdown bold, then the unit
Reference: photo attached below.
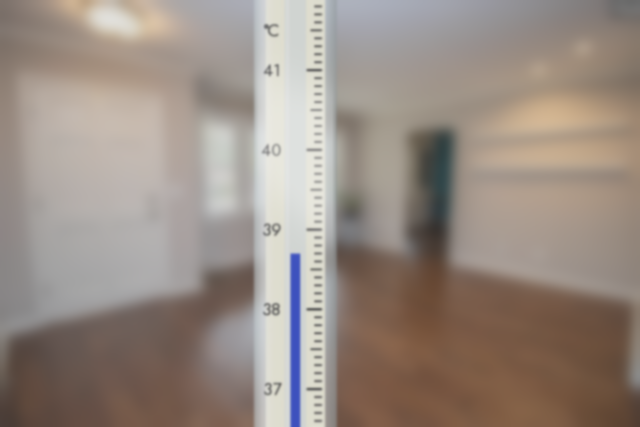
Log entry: **38.7** °C
